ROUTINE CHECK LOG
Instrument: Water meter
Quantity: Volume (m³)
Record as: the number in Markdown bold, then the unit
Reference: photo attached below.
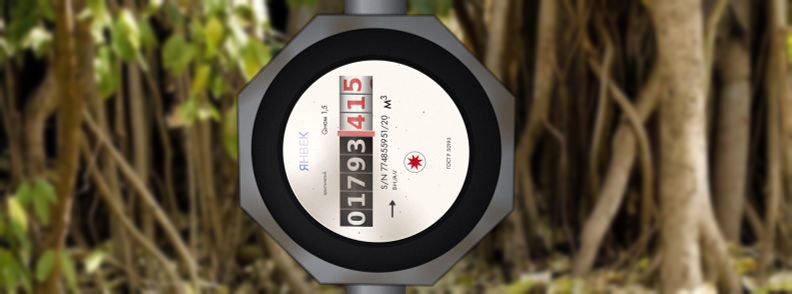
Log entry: **1793.415** m³
